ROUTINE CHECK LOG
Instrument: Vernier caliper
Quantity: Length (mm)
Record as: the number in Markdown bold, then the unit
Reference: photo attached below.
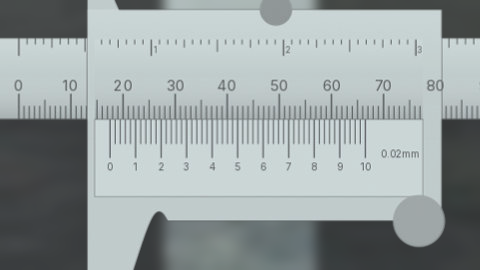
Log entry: **17.5** mm
